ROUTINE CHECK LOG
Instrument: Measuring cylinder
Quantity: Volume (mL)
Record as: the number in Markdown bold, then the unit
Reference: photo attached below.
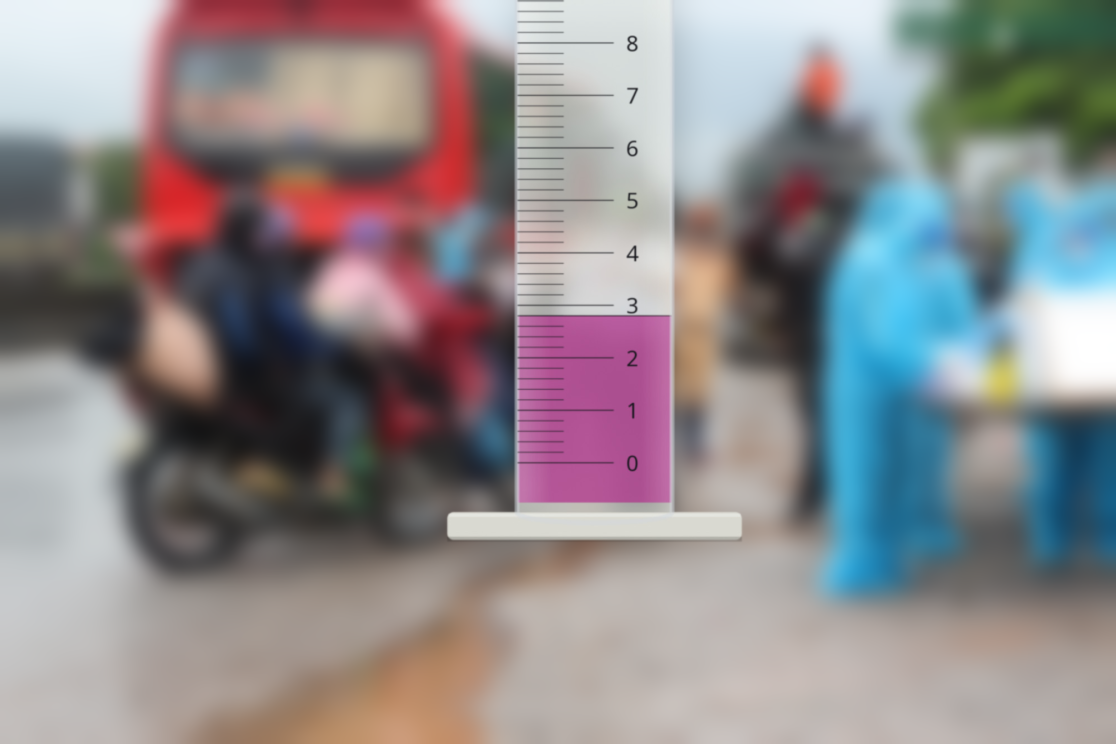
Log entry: **2.8** mL
